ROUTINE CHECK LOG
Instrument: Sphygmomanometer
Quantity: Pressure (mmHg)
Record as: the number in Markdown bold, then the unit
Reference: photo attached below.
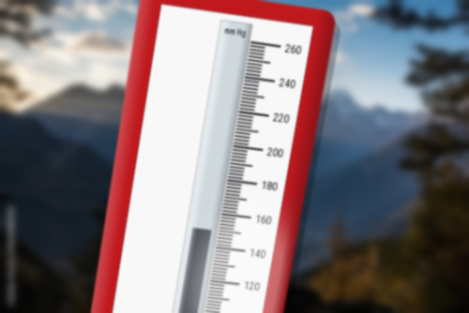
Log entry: **150** mmHg
